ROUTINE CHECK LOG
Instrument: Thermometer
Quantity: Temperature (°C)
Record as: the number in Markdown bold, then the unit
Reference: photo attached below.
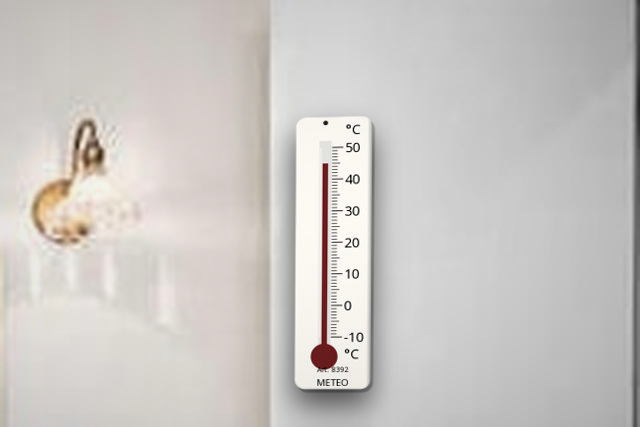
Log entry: **45** °C
